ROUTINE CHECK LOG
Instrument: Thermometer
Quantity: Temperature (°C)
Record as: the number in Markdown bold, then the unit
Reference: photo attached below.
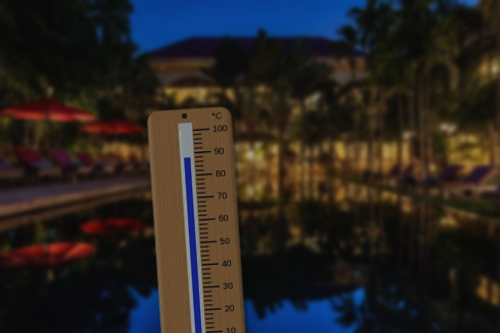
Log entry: **88** °C
